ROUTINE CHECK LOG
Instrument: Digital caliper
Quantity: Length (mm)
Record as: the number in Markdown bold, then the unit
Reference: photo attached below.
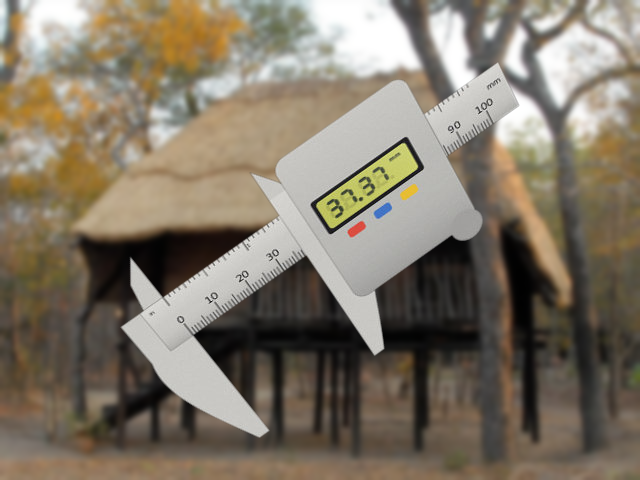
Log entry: **37.37** mm
